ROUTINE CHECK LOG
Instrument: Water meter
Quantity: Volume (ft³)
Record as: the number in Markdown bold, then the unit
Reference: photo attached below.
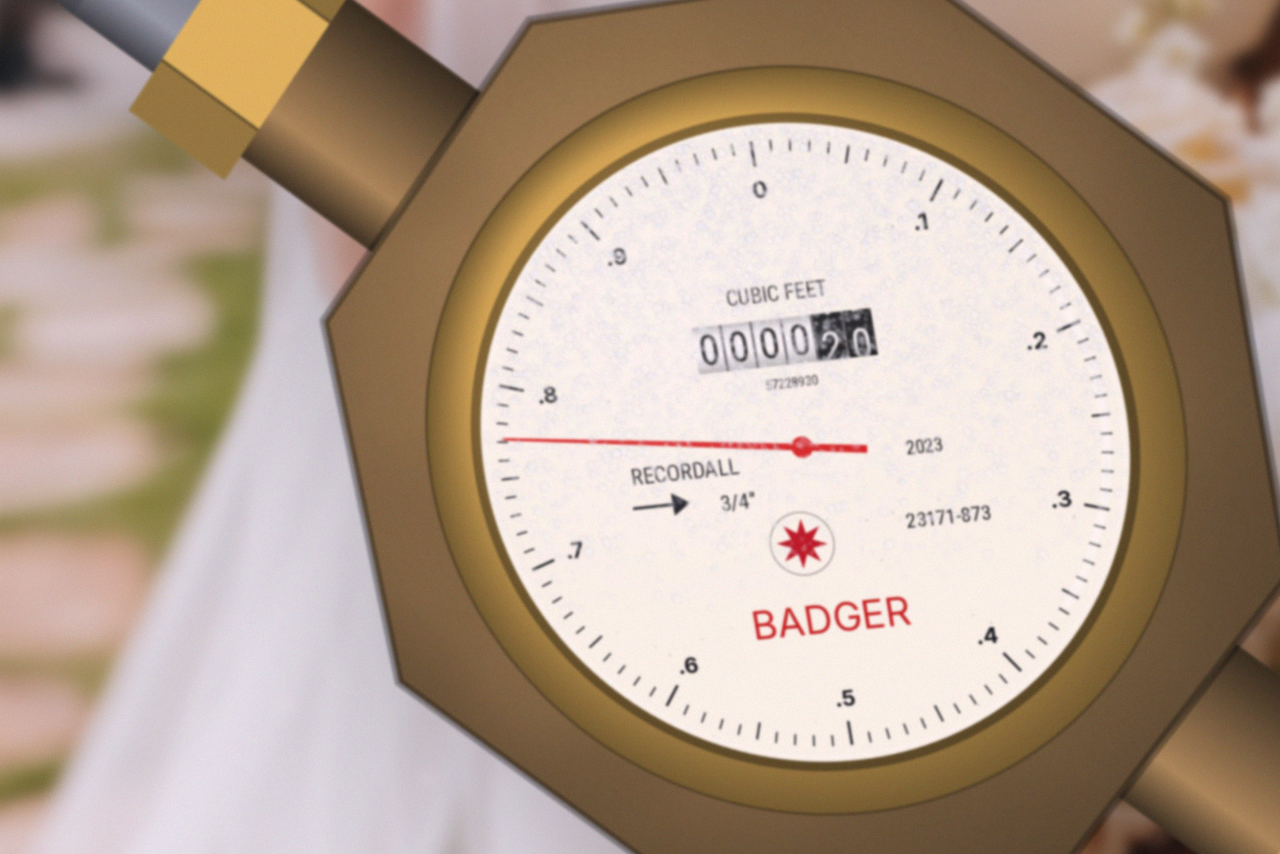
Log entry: **19.77** ft³
